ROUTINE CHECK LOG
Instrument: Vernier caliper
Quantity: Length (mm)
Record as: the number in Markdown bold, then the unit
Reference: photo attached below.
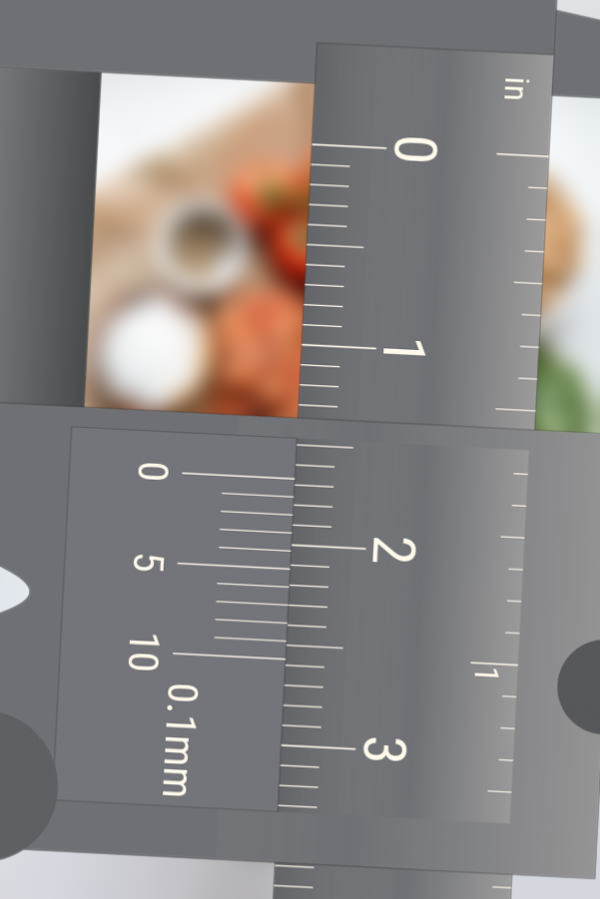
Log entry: **16.7** mm
